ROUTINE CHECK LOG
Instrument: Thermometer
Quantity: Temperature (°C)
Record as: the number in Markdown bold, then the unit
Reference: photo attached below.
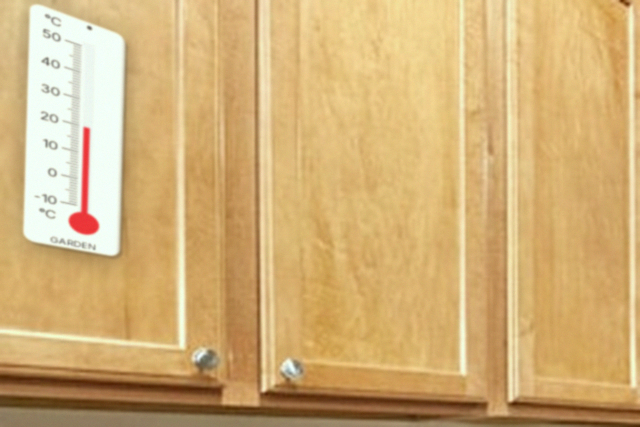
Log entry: **20** °C
